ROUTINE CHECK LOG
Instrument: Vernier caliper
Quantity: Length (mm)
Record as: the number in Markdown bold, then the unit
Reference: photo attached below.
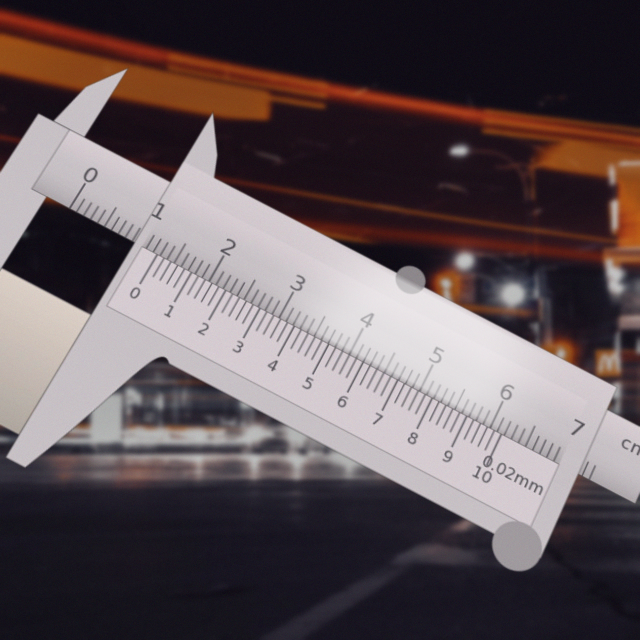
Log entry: **12.6** mm
